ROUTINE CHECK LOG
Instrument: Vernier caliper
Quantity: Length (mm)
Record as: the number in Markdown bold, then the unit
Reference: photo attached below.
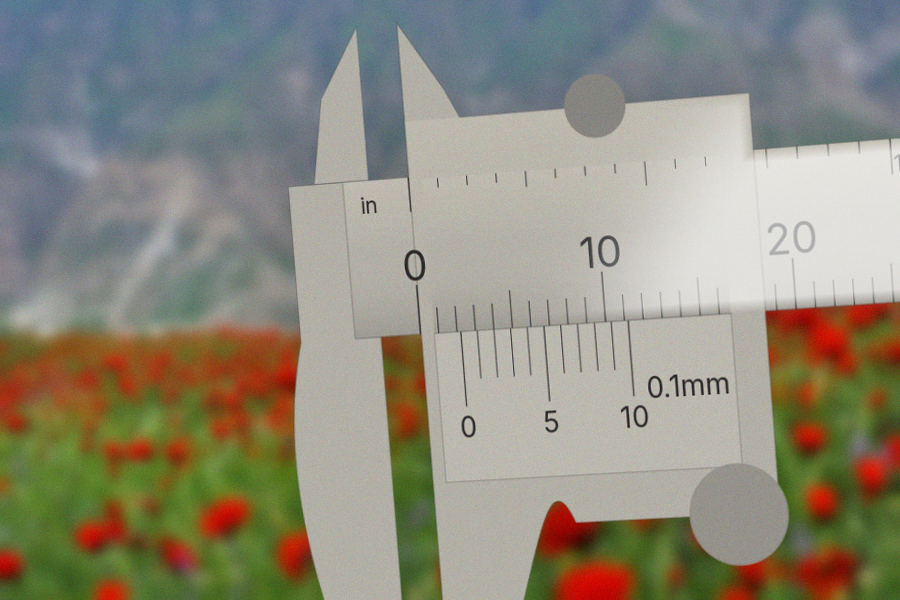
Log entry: **2.2** mm
